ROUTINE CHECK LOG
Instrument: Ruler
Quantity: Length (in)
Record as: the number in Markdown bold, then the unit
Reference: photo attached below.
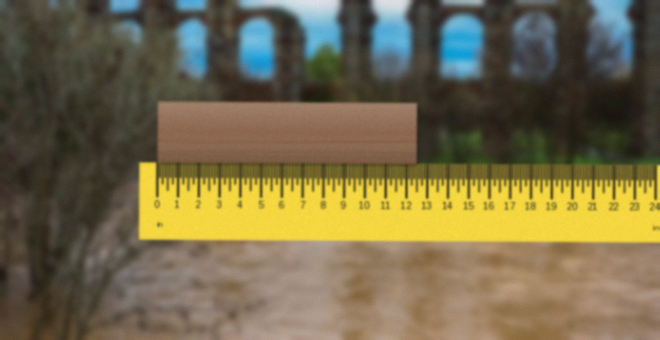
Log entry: **12.5** in
